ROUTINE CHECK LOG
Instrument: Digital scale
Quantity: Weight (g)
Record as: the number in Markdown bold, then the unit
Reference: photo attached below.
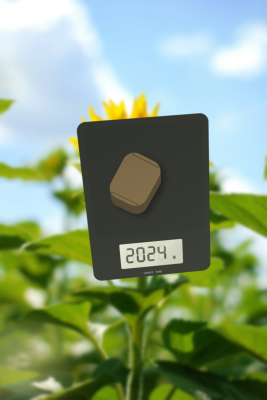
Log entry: **2024** g
